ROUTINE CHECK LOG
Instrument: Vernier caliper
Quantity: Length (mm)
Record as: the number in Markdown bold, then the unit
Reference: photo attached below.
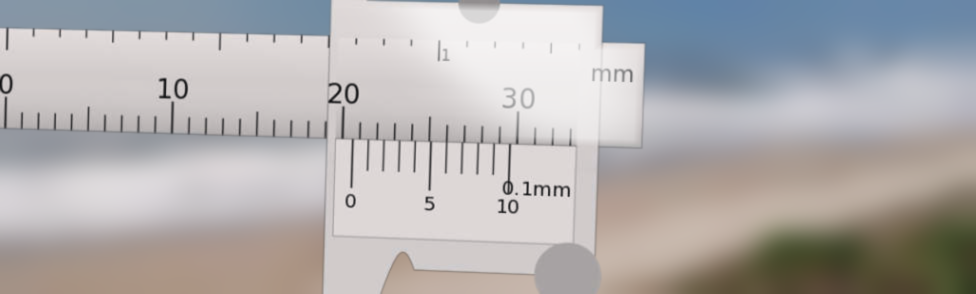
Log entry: **20.6** mm
